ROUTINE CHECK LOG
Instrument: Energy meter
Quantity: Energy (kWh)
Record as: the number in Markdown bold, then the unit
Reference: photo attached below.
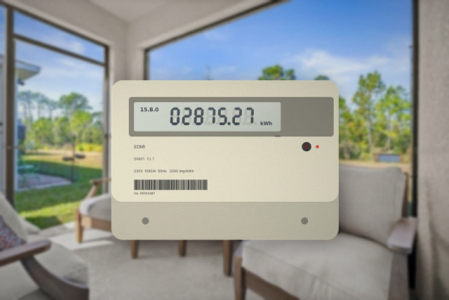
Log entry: **2875.27** kWh
